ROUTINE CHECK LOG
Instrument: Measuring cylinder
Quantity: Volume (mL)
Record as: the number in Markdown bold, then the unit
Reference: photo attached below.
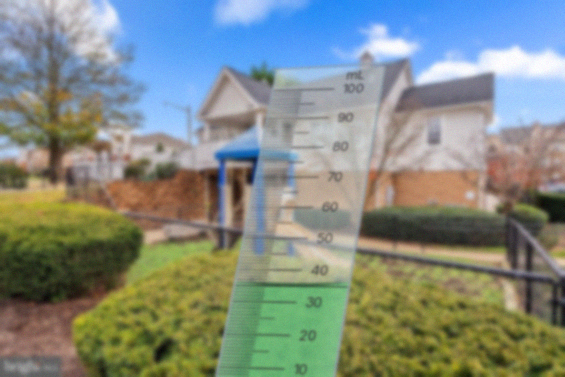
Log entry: **35** mL
